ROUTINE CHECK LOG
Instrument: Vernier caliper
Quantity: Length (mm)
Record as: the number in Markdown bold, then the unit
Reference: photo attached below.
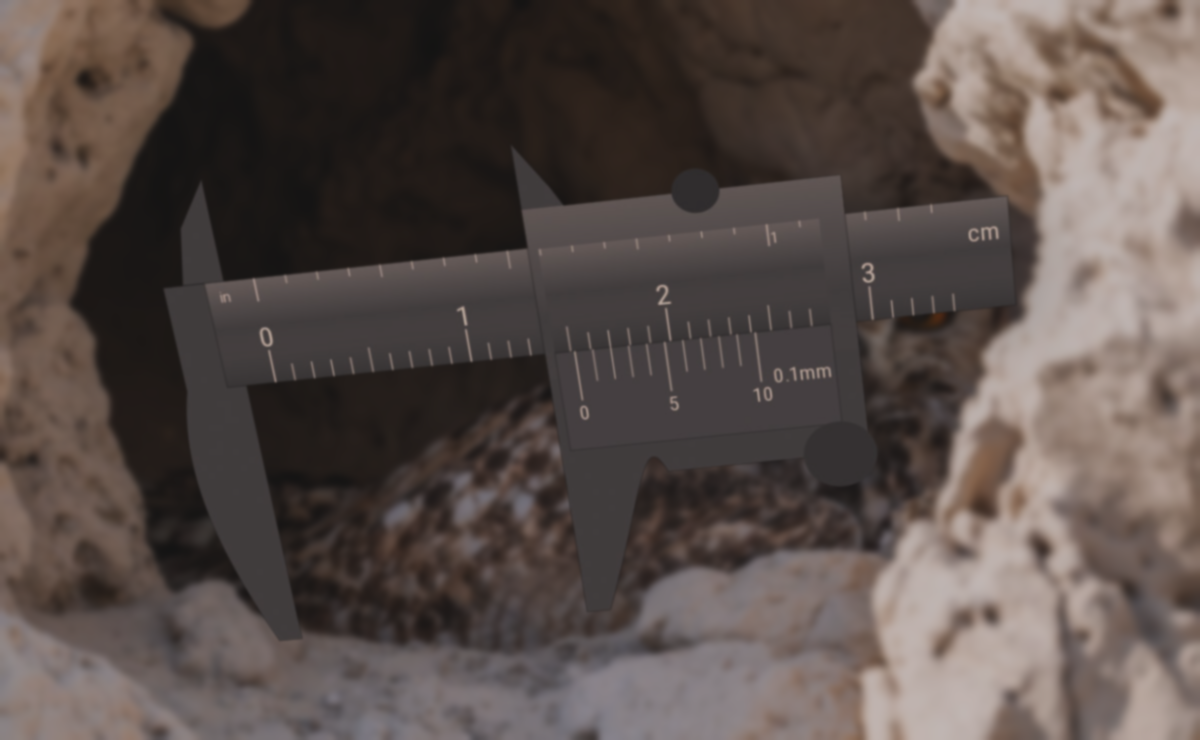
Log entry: **15.2** mm
